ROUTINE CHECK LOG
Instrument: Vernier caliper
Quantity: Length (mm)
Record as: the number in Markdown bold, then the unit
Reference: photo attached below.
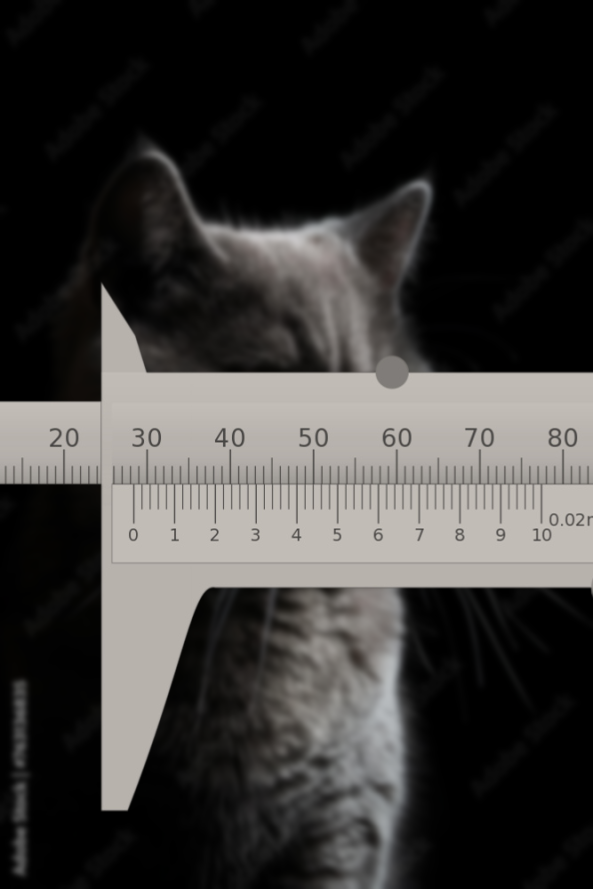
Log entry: **28.4** mm
